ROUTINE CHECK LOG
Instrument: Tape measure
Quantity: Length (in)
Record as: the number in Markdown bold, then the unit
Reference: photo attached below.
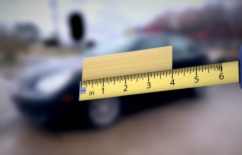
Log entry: **4** in
